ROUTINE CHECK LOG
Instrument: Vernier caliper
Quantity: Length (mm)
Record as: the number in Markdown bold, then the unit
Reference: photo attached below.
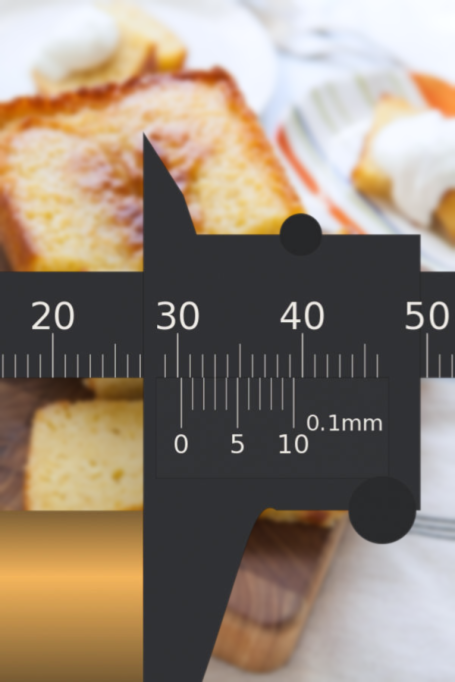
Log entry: **30.3** mm
